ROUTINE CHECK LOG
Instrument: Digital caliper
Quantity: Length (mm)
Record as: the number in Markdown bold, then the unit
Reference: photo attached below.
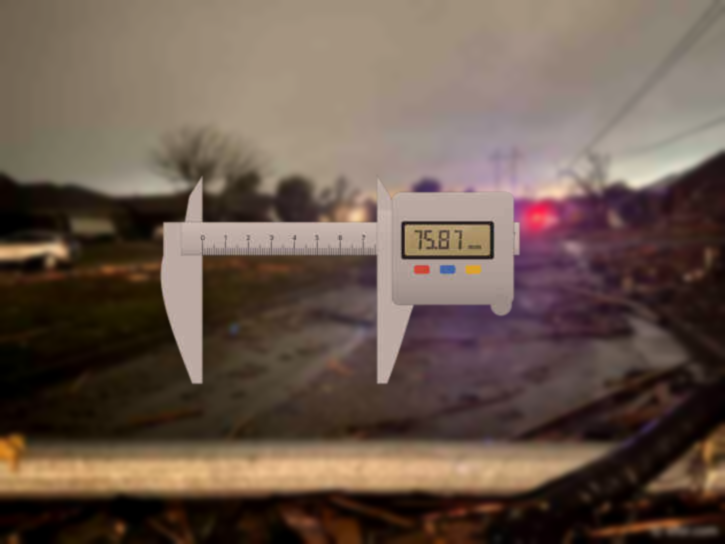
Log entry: **75.87** mm
